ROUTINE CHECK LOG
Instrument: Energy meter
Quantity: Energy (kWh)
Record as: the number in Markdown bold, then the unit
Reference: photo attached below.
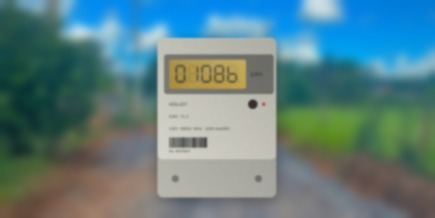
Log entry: **1086** kWh
